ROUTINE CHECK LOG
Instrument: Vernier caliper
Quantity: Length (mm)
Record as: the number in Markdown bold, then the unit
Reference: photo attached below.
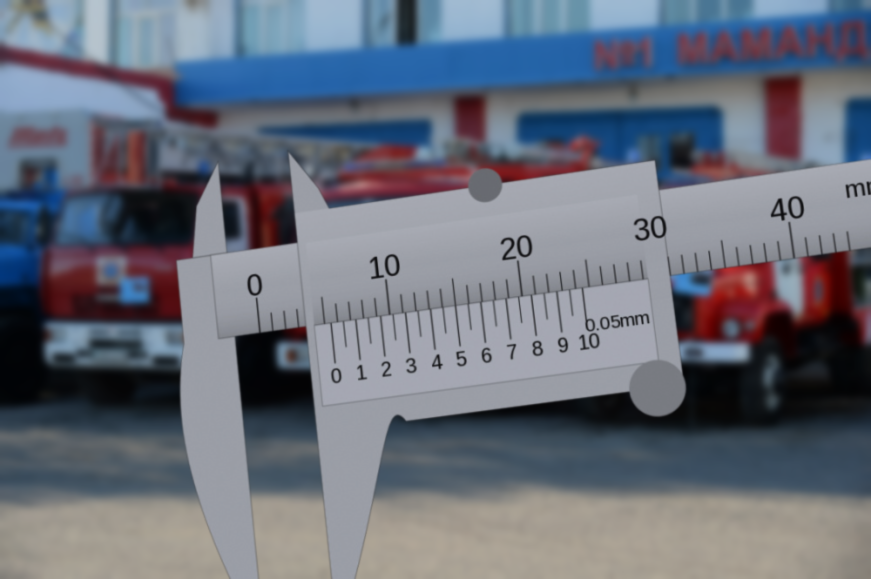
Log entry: **5.5** mm
